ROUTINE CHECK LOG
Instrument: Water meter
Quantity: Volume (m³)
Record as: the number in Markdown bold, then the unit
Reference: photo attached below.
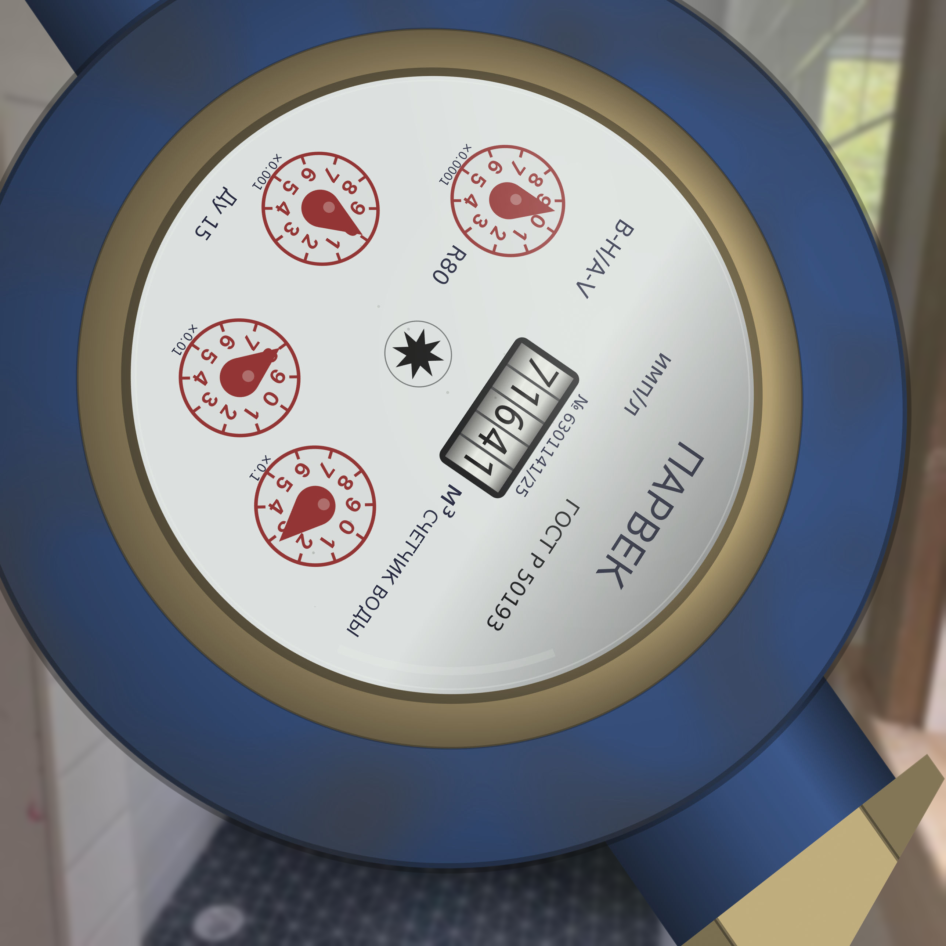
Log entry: **71641.2799** m³
